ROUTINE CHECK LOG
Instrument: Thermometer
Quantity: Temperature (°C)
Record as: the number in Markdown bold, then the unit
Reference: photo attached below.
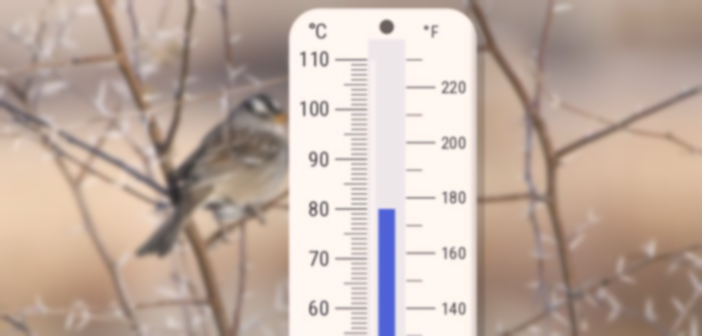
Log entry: **80** °C
